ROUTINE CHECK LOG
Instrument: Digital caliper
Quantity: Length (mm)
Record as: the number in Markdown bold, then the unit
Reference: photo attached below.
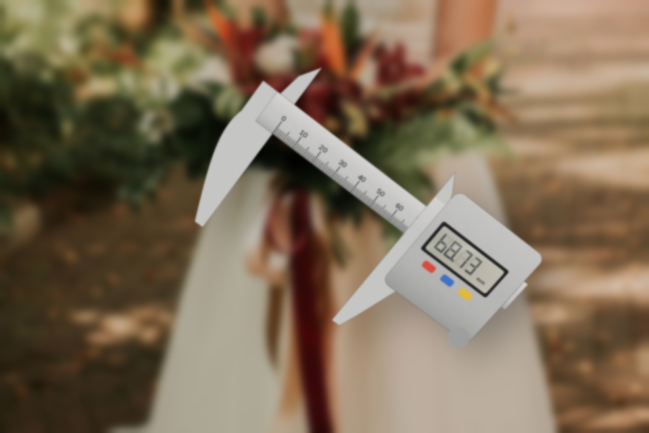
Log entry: **68.73** mm
